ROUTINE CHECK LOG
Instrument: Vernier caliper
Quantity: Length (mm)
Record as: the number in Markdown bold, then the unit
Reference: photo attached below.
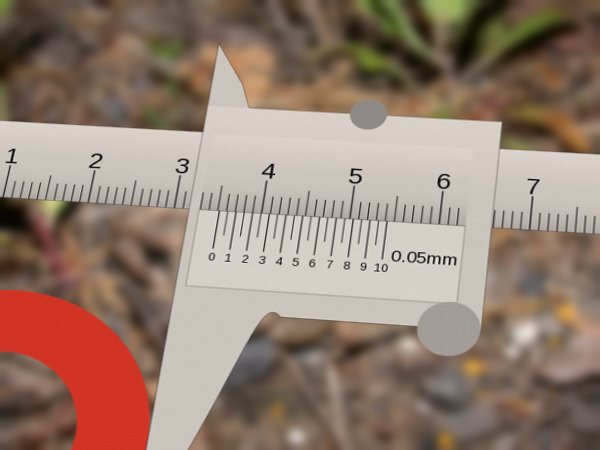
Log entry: **35.2** mm
